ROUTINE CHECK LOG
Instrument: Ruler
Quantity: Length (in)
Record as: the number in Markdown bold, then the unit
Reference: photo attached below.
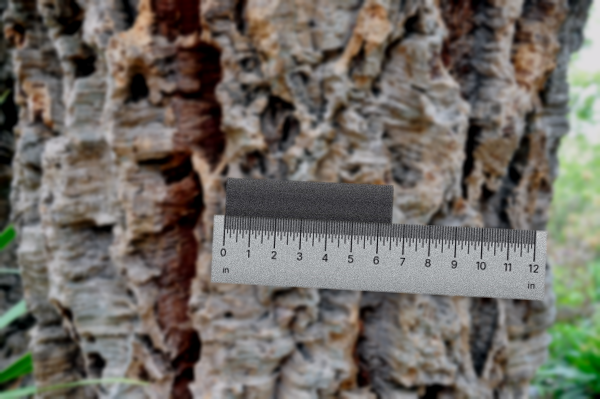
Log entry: **6.5** in
